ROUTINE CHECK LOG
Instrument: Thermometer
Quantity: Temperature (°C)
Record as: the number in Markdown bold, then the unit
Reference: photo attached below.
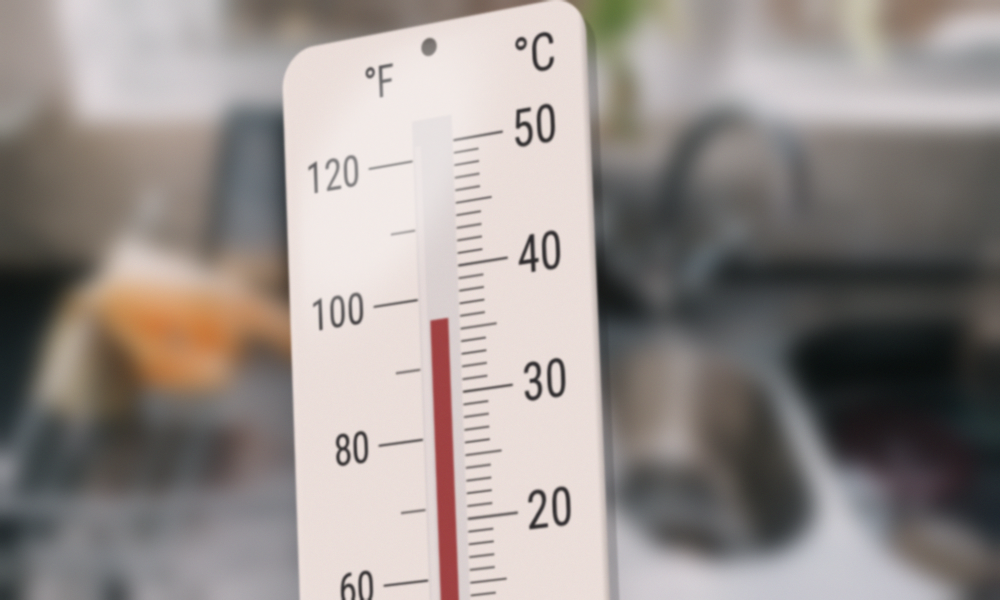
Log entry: **36** °C
